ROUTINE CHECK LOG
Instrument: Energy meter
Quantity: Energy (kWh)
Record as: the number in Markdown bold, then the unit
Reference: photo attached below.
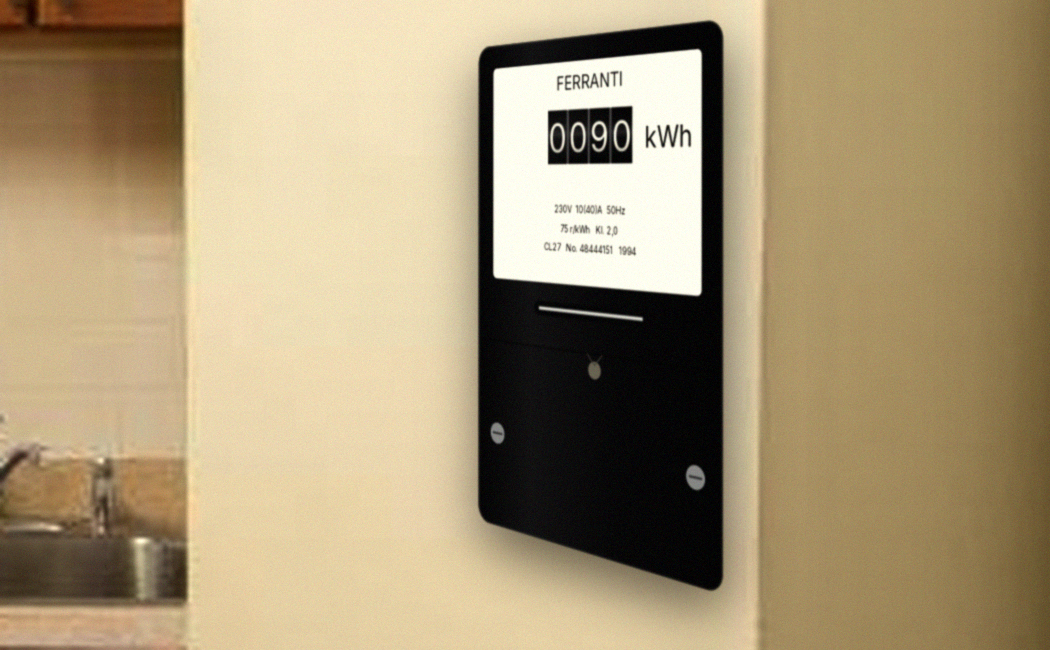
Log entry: **90** kWh
